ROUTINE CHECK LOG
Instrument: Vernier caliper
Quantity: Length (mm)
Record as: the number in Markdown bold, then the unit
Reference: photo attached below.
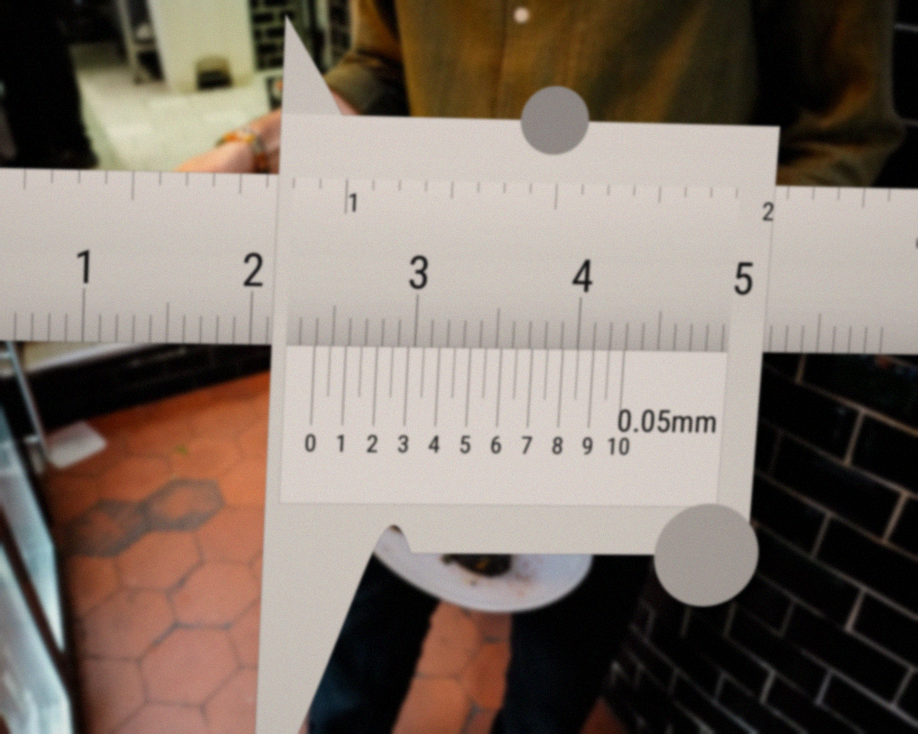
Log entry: **23.9** mm
